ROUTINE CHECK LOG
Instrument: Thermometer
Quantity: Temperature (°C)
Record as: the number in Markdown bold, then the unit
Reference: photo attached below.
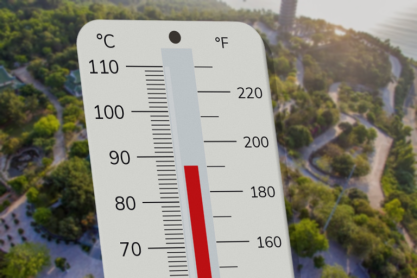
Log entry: **88** °C
